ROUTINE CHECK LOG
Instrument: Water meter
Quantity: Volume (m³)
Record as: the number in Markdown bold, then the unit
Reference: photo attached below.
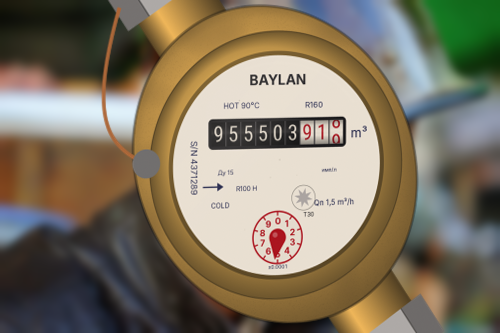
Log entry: **955503.9185** m³
